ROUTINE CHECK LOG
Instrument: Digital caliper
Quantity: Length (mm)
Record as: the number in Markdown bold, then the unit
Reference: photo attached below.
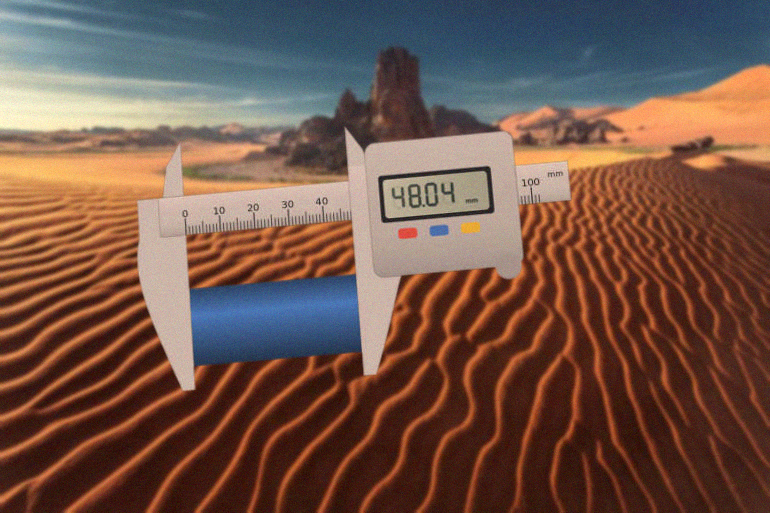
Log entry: **48.04** mm
